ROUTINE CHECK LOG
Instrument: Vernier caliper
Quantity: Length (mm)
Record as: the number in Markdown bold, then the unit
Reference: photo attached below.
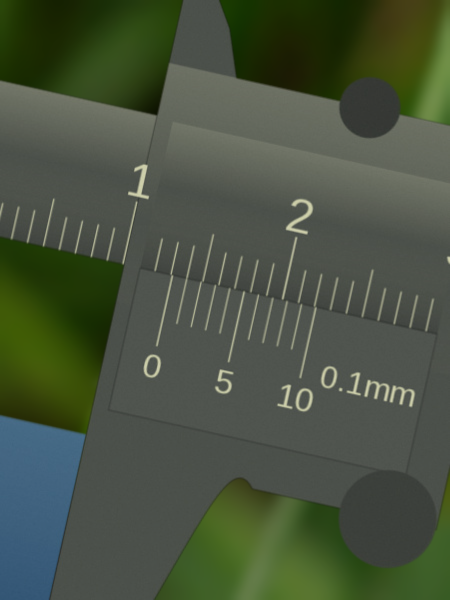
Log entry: **13.1** mm
